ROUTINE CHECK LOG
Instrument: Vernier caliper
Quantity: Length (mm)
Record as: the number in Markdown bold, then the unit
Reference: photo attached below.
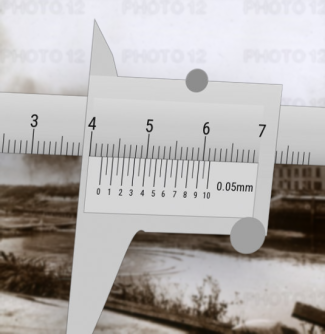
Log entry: **42.2** mm
